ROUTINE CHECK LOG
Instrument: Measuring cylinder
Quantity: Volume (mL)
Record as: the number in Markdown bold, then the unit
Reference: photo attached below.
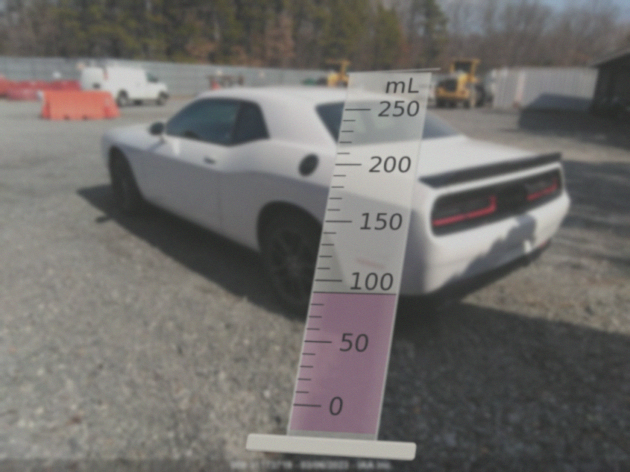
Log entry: **90** mL
